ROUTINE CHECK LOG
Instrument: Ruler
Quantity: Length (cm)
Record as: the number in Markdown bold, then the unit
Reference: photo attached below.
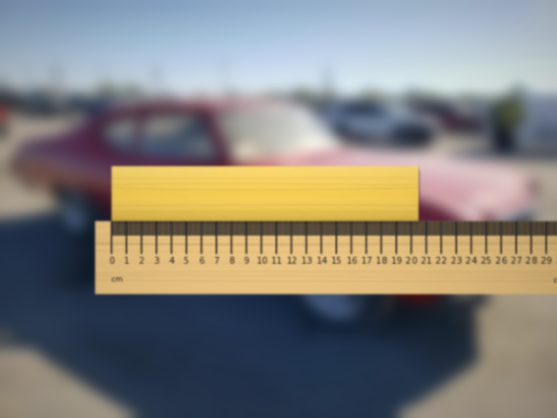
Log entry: **20.5** cm
